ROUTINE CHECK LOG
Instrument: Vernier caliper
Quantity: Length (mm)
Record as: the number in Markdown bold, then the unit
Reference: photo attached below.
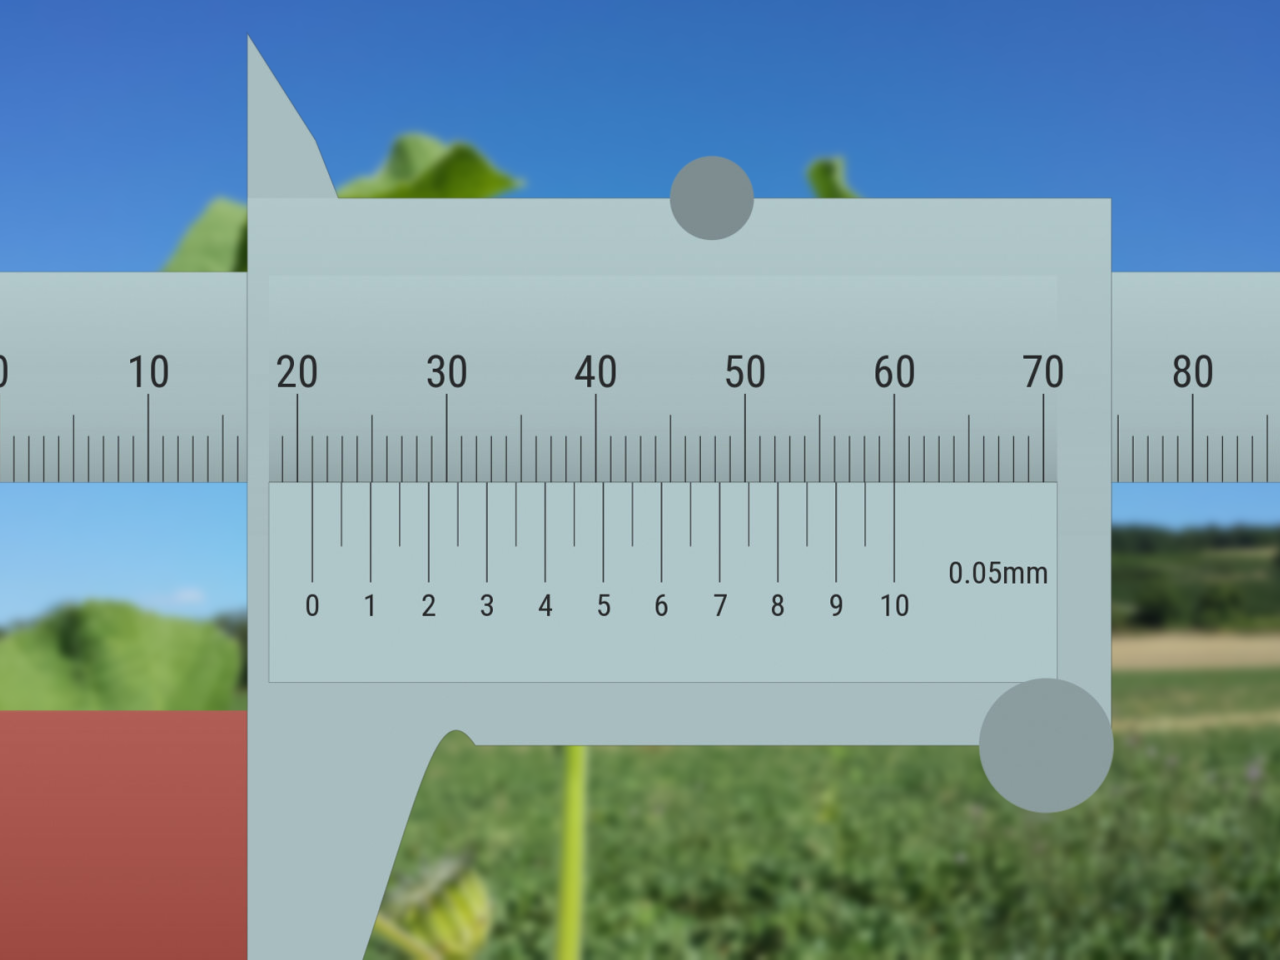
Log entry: **21.0** mm
